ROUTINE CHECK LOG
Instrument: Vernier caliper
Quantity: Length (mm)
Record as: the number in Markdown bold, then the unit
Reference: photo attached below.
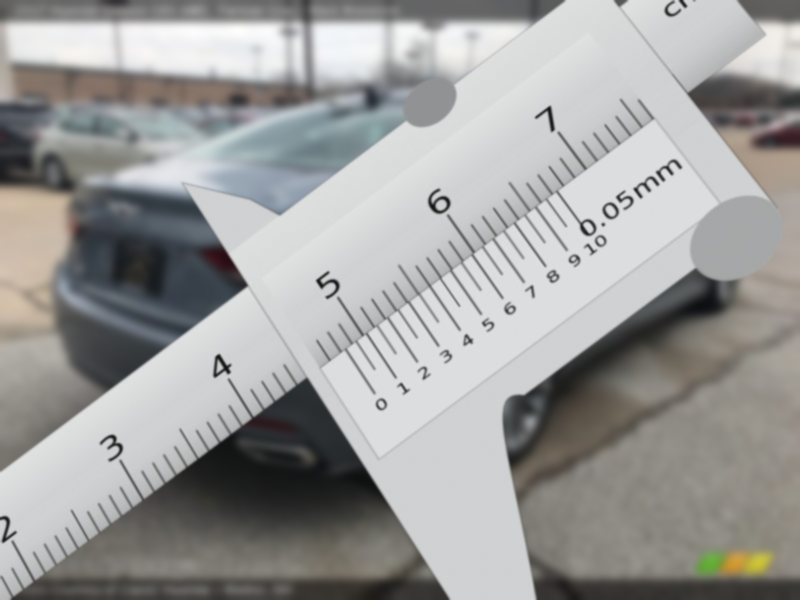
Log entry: **48.4** mm
